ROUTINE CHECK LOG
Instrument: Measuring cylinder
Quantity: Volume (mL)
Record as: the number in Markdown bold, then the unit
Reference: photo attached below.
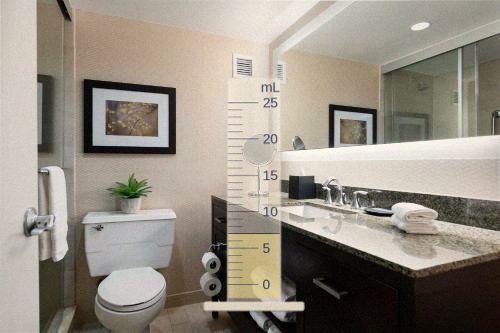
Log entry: **7** mL
